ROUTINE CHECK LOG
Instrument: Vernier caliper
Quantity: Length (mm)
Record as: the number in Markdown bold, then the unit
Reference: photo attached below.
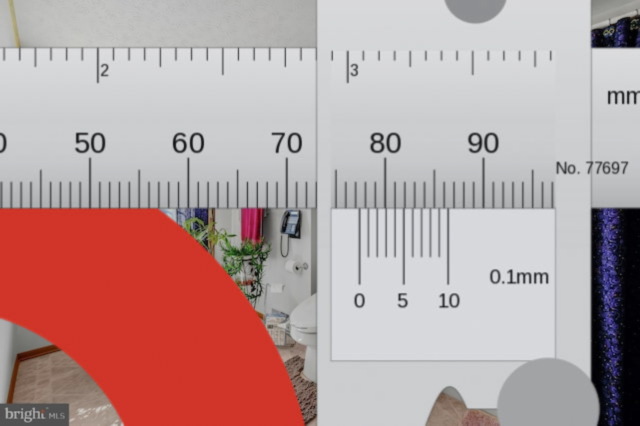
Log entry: **77.4** mm
